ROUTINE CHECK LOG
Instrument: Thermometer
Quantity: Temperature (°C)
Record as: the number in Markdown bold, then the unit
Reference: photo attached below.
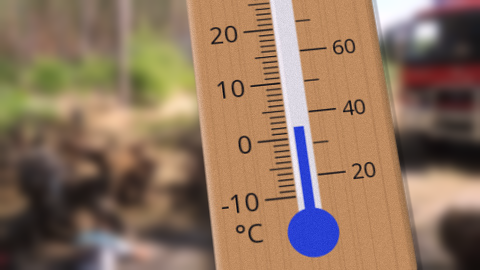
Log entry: **2** °C
